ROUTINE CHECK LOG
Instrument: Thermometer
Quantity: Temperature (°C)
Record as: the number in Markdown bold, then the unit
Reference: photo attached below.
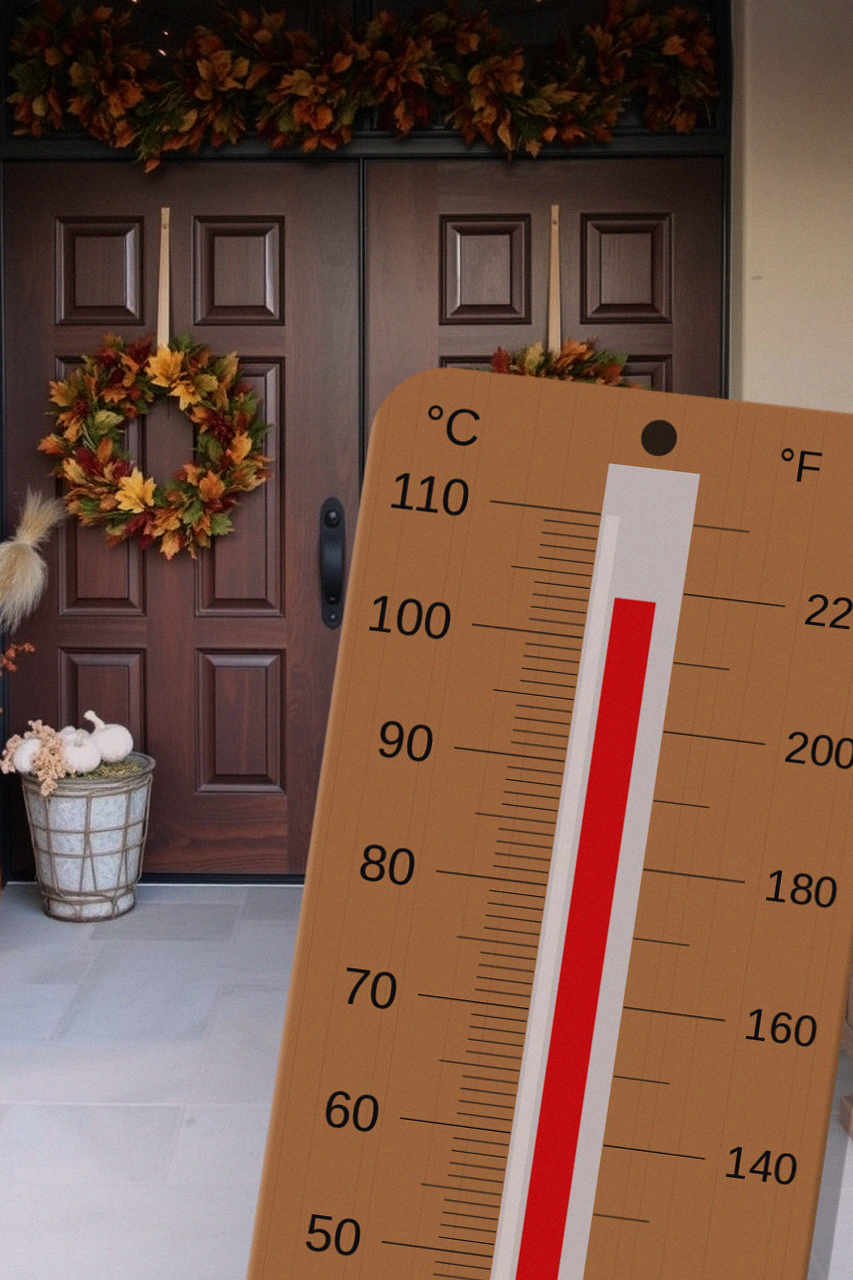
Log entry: **103.5** °C
